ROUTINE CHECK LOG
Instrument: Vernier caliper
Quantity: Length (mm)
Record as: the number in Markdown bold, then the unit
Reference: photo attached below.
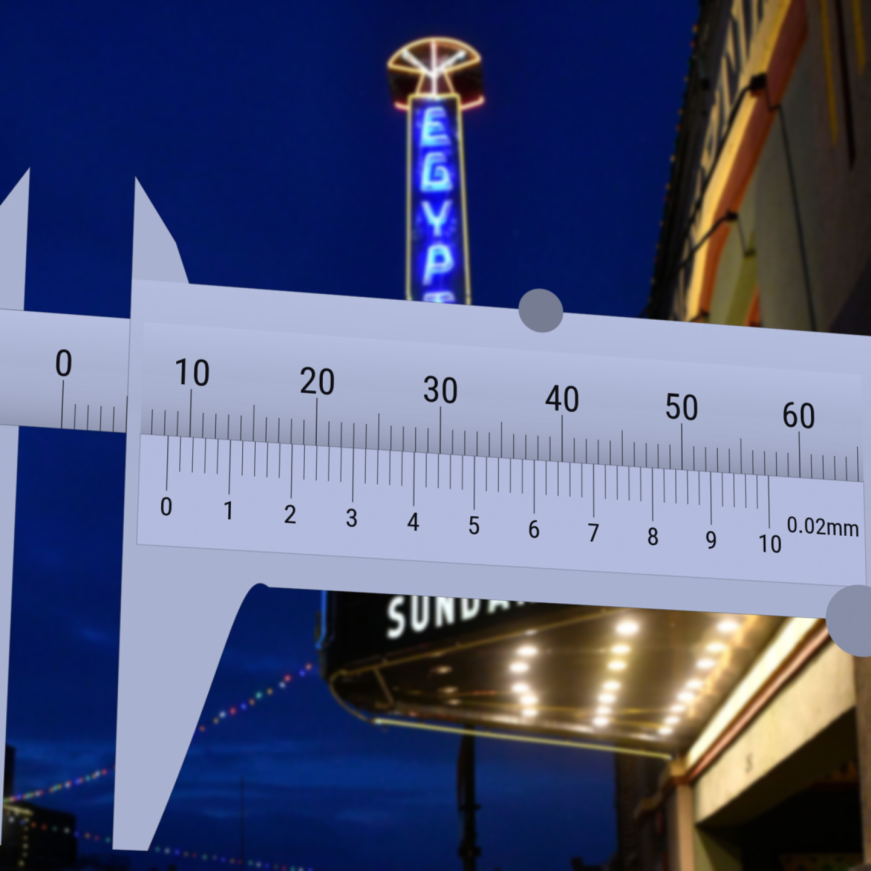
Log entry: **8.3** mm
